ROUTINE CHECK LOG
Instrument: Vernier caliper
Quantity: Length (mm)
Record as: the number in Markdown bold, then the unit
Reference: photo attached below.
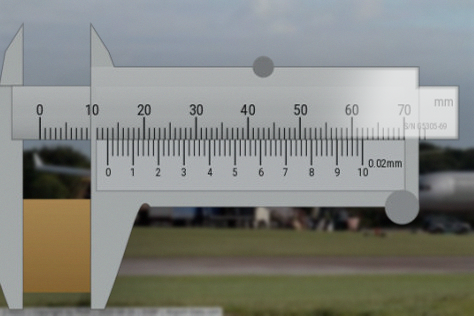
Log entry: **13.0** mm
